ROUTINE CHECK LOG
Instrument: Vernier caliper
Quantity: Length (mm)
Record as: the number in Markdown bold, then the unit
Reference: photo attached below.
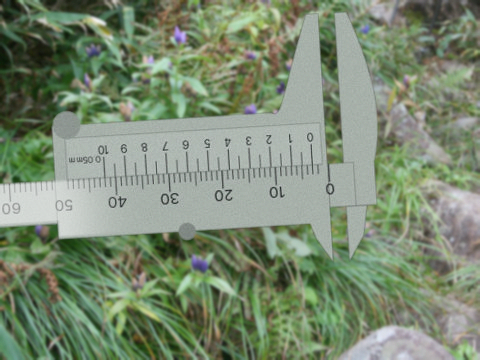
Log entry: **3.0** mm
